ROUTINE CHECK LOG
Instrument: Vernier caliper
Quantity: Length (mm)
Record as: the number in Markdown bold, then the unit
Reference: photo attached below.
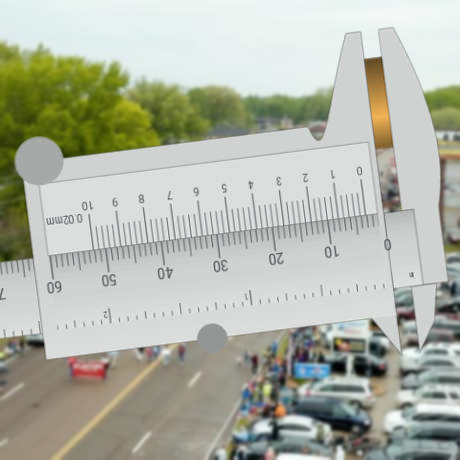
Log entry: **3.2** mm
